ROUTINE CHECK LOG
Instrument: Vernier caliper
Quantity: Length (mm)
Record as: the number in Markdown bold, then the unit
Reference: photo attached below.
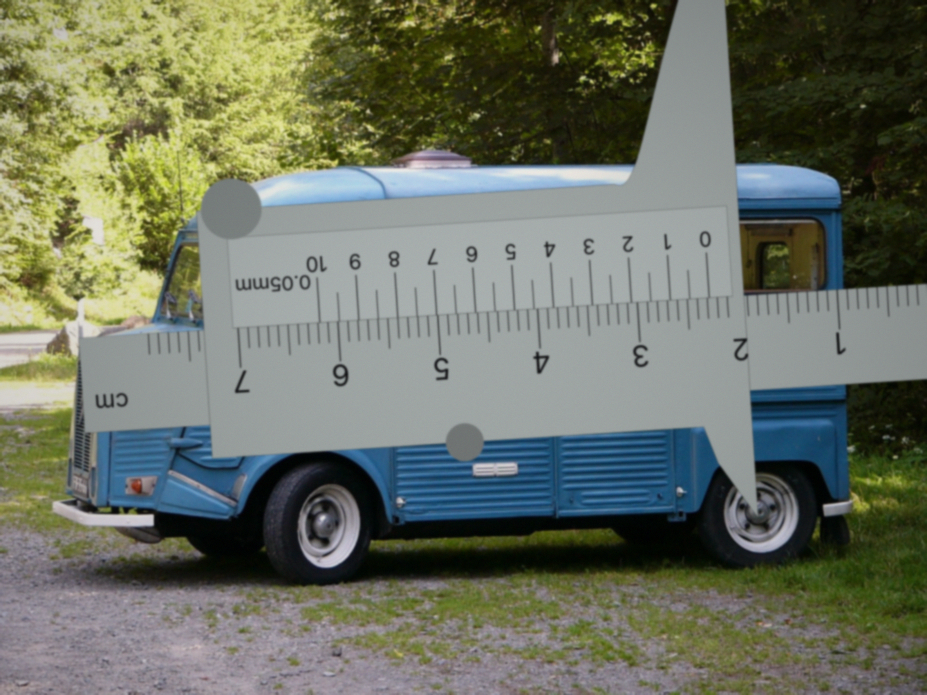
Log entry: **22.8** mm
